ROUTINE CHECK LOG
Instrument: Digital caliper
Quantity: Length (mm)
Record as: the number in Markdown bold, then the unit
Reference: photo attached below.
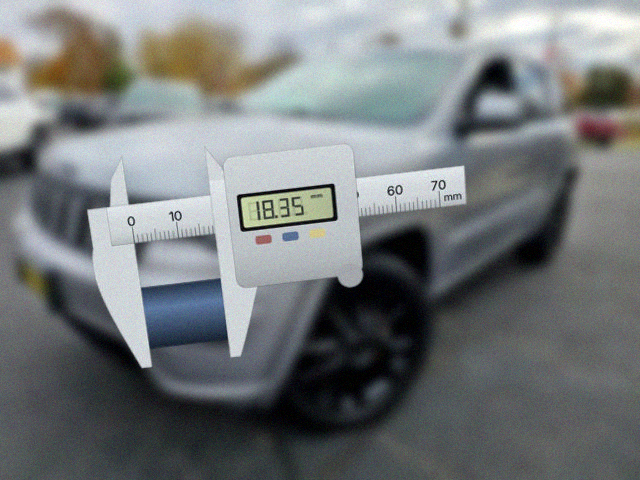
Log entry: **18.35** mm
